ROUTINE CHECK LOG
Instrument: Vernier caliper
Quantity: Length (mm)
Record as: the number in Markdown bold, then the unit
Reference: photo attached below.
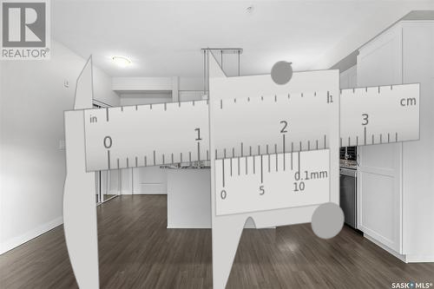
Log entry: **12.8** mm
